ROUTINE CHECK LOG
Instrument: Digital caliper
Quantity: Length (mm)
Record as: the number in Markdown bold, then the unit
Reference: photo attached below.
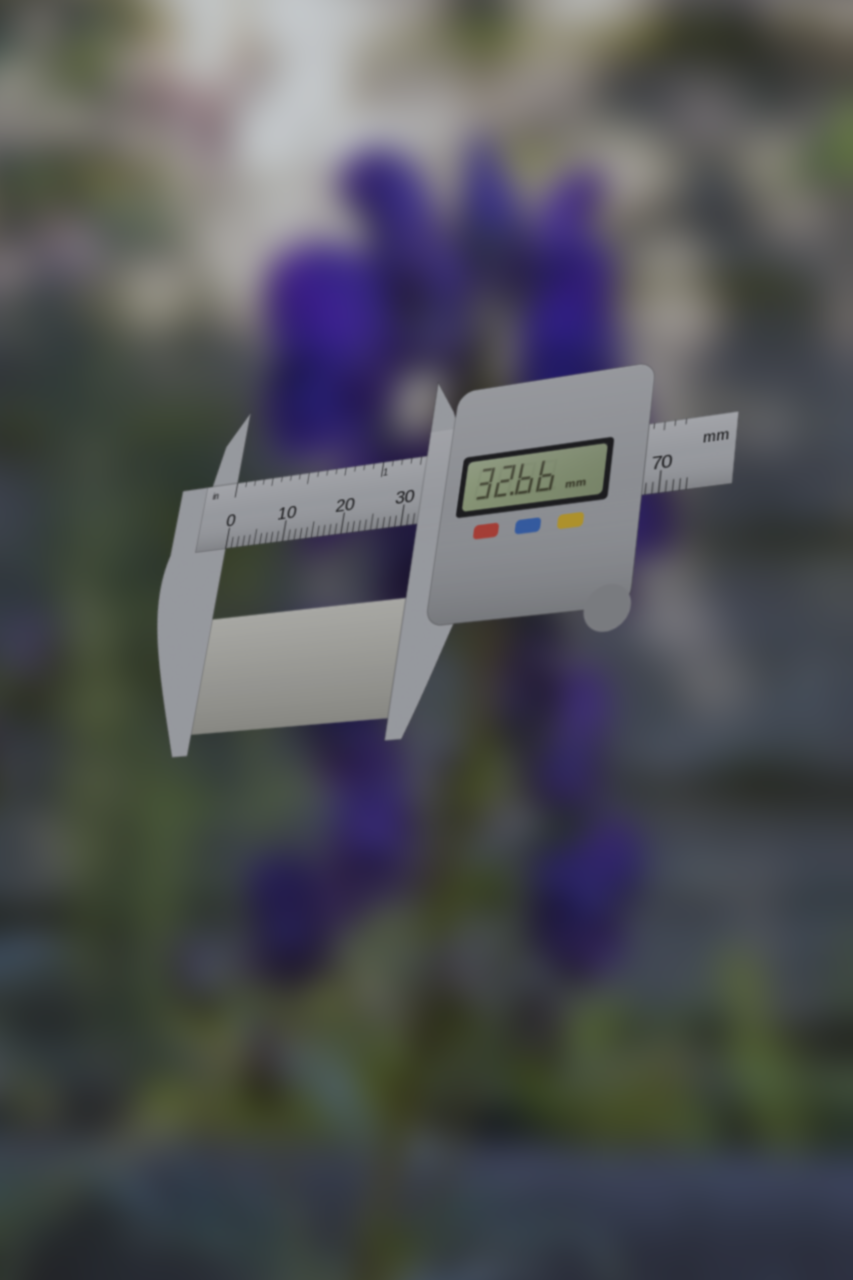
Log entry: **32.66** mm
